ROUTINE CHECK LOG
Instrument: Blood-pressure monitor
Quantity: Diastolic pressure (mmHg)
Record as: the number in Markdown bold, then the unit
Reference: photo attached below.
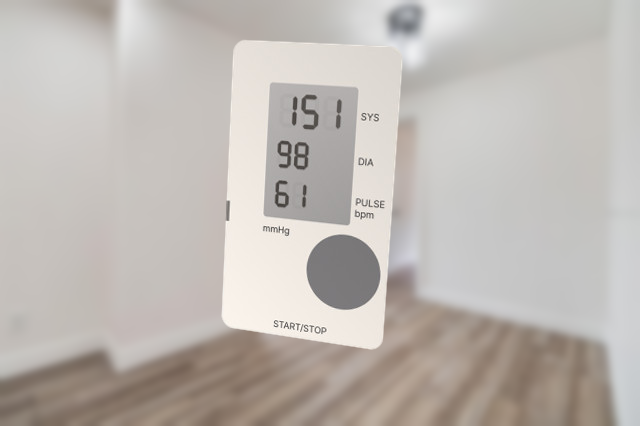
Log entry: **98** mmHg
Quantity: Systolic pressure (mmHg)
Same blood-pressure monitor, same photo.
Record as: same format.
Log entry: **151** mmHg
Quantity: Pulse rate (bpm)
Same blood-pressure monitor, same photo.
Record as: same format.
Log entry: **61** bpm
